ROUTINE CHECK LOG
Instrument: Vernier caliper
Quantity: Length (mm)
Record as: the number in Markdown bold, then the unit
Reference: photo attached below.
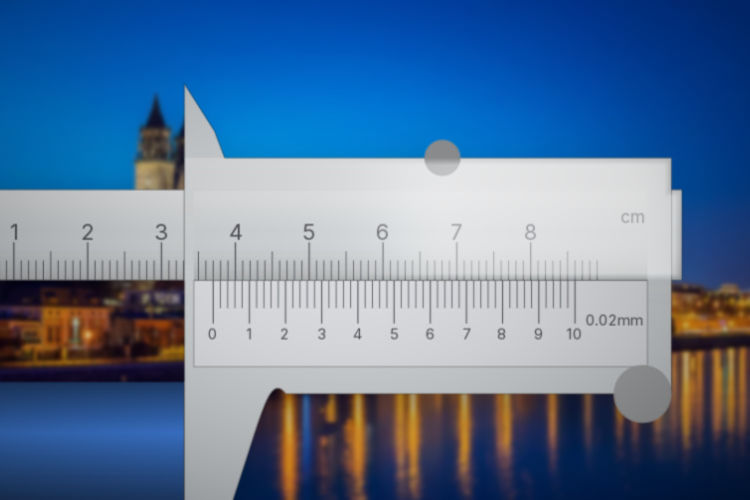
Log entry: **37.0** mm
